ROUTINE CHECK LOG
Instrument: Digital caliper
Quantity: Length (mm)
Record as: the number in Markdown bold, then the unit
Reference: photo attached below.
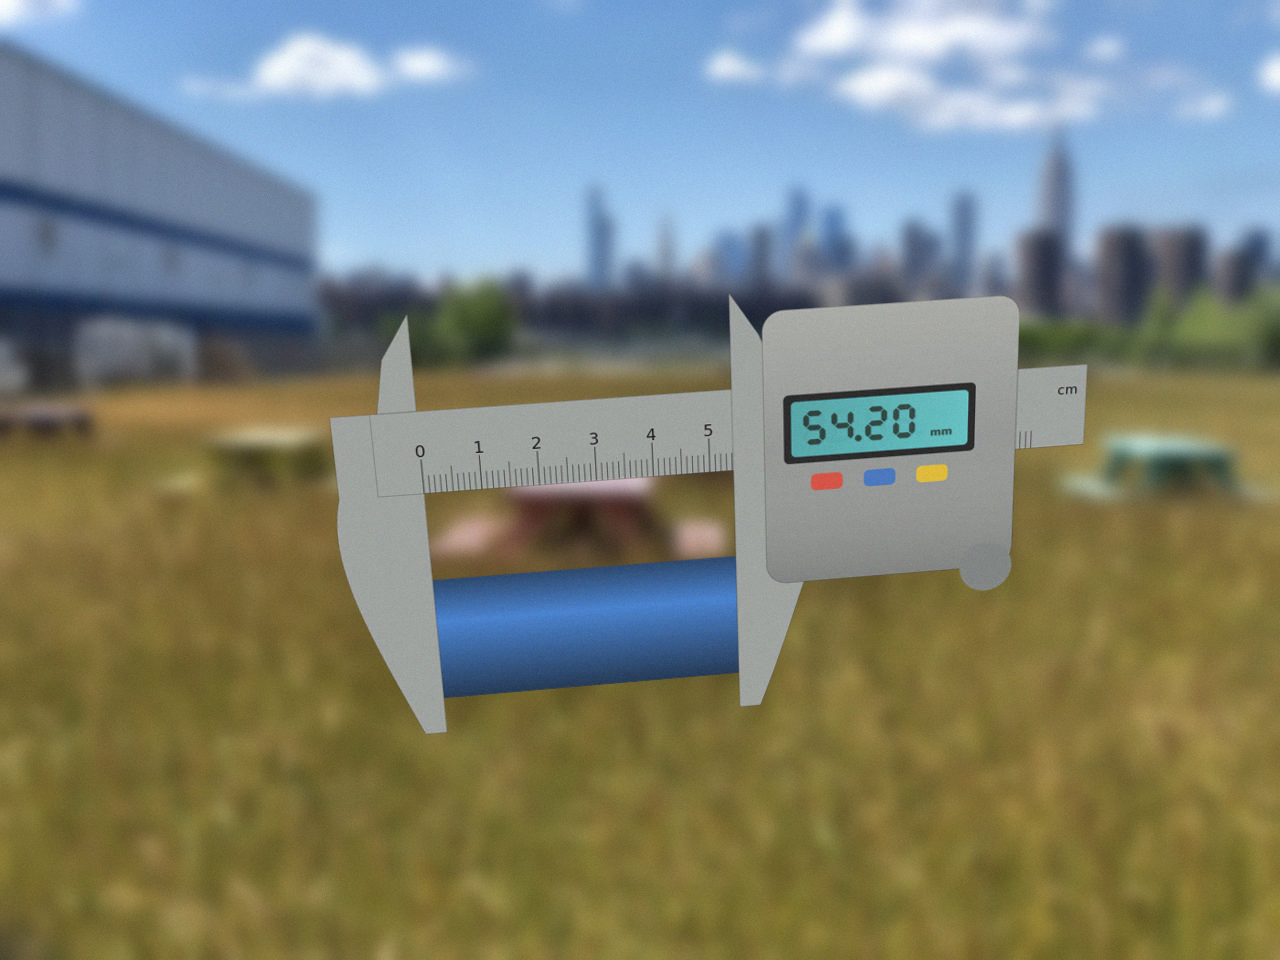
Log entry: **54.20** mm
